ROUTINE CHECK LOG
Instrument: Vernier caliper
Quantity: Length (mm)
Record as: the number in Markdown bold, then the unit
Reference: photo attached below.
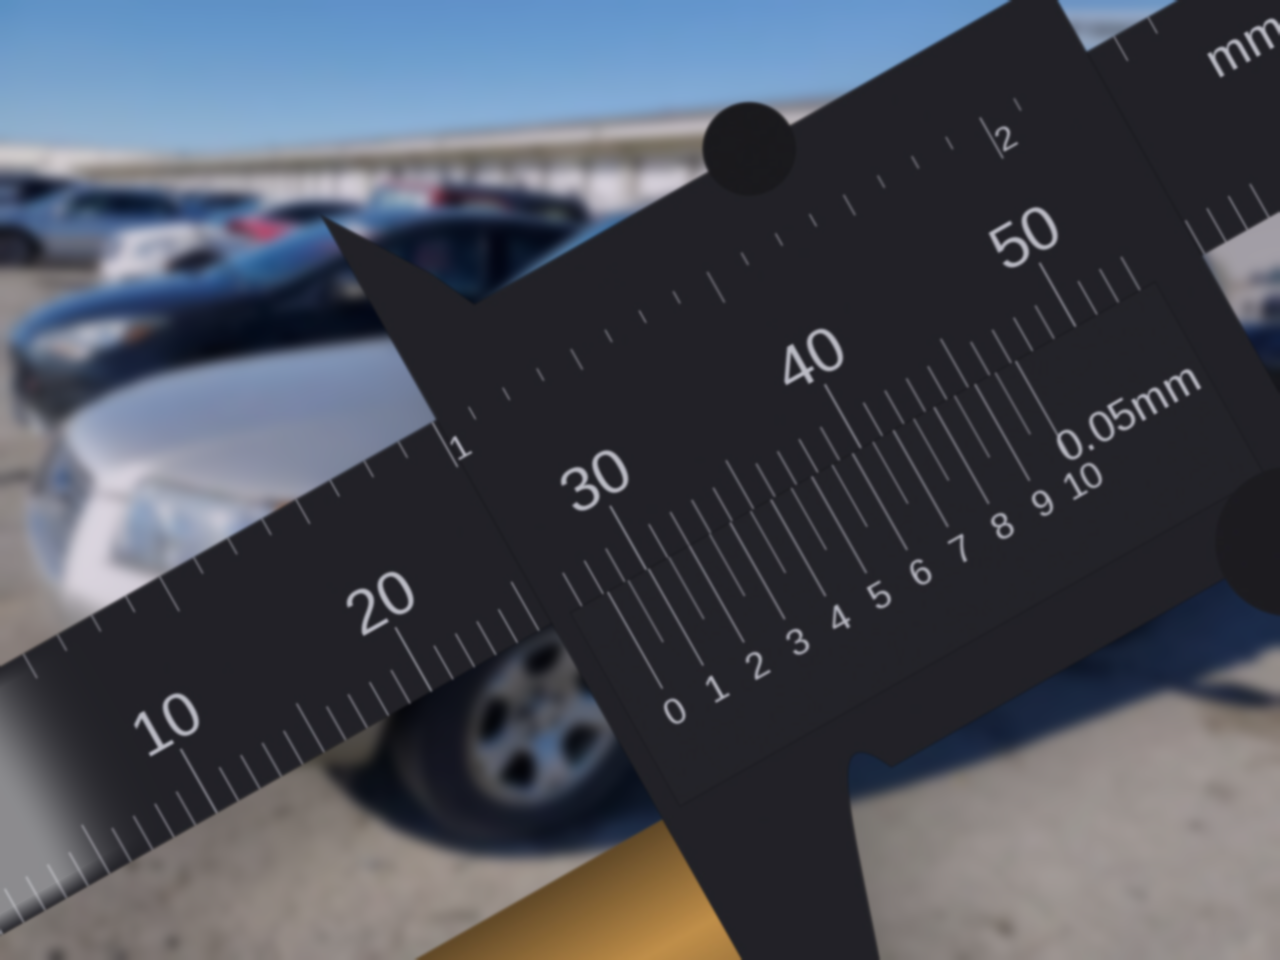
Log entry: **28.2** mm
